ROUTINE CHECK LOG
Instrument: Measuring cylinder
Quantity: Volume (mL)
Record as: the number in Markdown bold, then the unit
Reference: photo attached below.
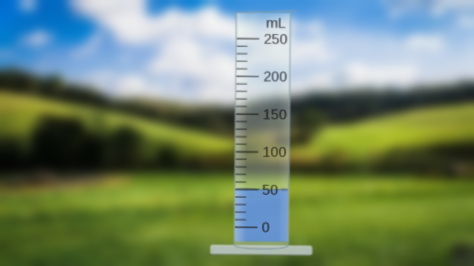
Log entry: **50** mL
